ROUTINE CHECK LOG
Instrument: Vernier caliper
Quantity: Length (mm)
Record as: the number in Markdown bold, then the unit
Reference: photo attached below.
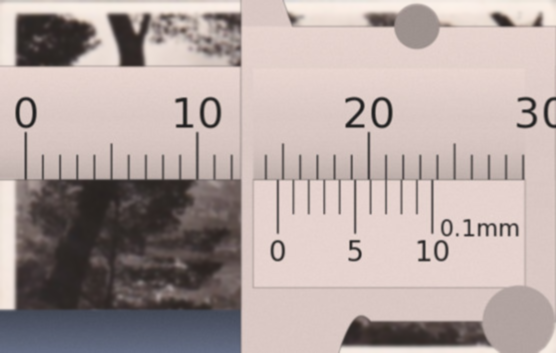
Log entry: **14.7** mm
